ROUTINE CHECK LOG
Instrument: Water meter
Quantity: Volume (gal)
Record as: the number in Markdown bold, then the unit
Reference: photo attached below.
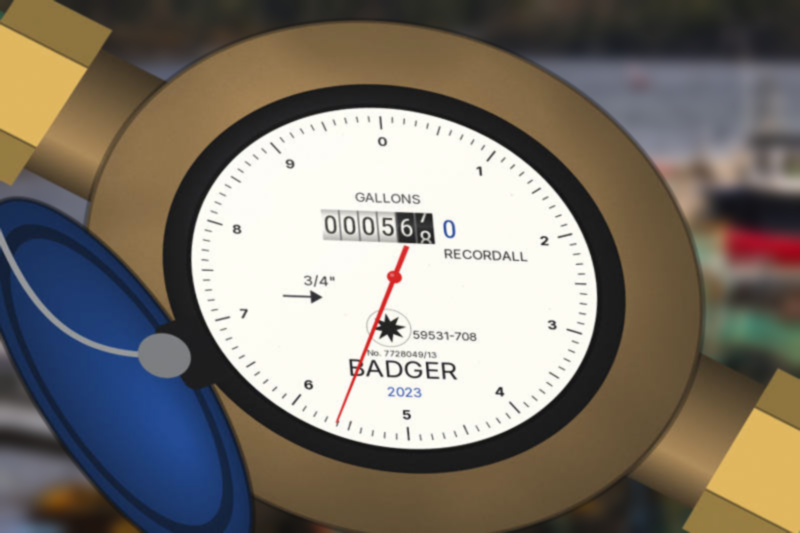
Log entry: **5675.6** gal
